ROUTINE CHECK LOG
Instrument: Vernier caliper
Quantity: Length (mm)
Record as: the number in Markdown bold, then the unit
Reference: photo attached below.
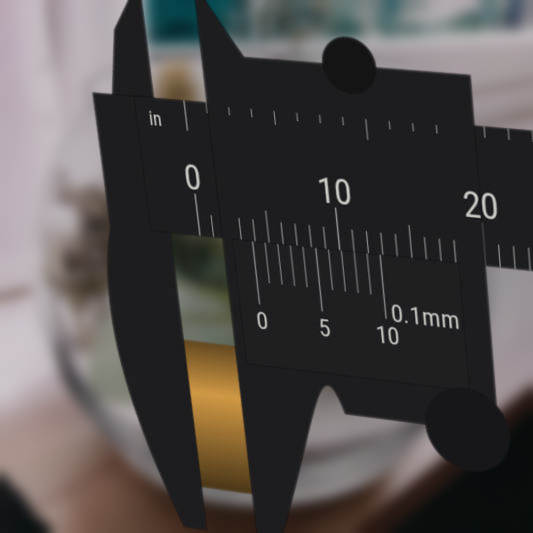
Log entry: **3.8** mm
